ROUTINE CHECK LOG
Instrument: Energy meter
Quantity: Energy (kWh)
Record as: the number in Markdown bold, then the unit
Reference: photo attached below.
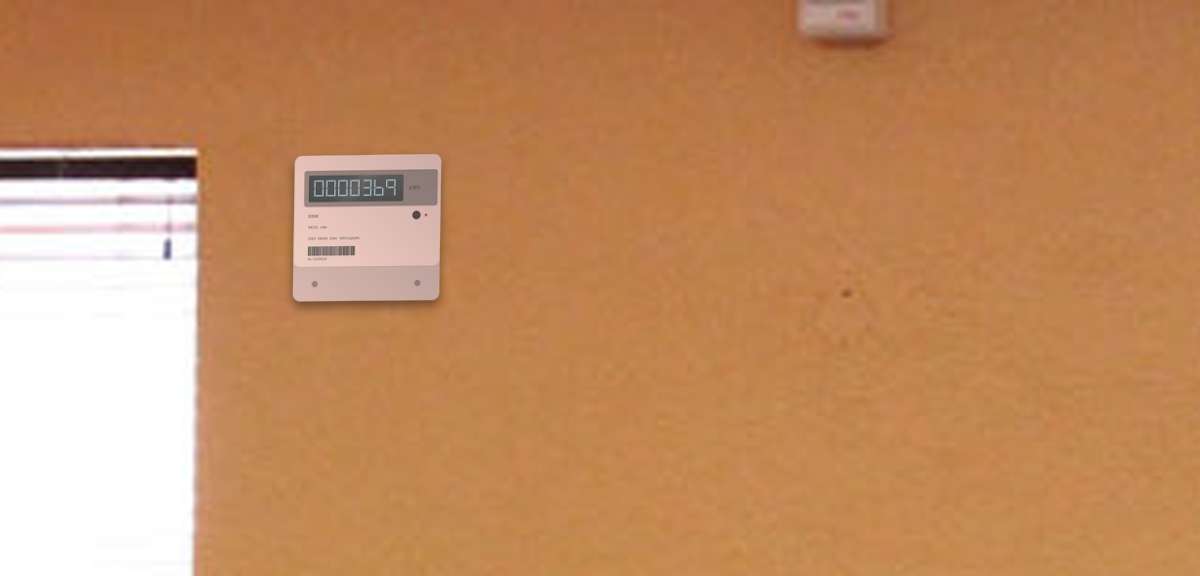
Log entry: **369** kWh
